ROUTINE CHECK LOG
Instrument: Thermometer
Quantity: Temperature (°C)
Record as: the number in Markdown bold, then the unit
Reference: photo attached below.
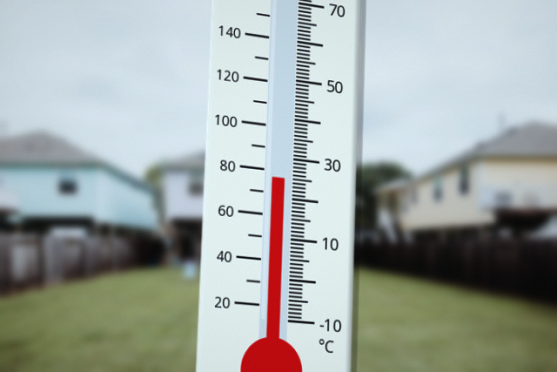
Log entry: **25** °C
